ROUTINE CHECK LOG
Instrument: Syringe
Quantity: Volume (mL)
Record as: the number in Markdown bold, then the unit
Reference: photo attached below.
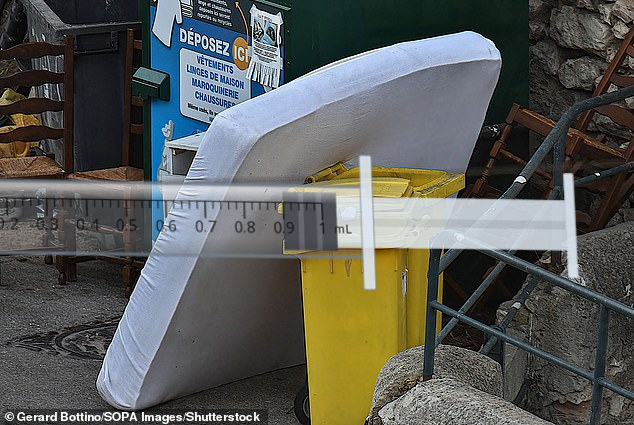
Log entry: **0.9** mL
